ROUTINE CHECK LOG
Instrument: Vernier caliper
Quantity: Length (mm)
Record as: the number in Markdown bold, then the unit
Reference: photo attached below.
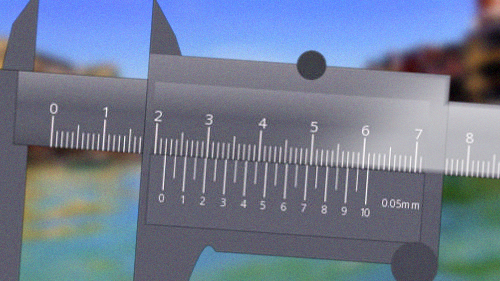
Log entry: **22.0** mm
